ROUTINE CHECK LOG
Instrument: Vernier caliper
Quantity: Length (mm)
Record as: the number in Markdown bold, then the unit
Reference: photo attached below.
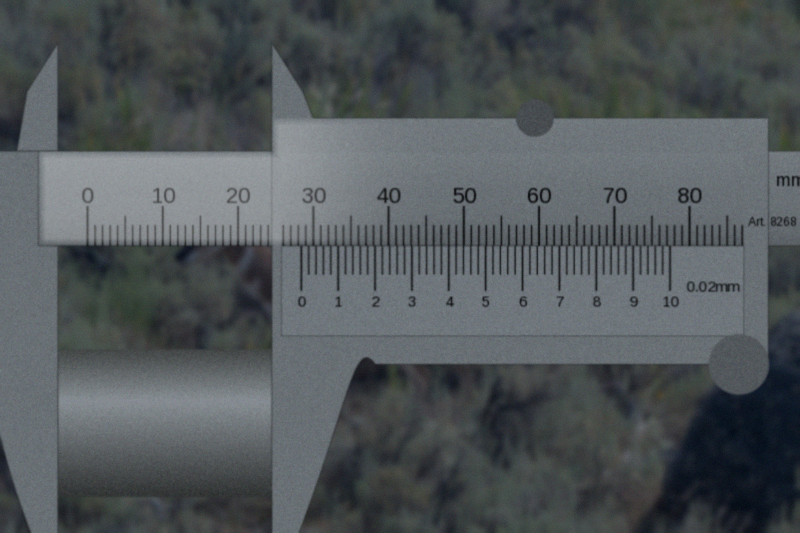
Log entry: **28.4** mm
